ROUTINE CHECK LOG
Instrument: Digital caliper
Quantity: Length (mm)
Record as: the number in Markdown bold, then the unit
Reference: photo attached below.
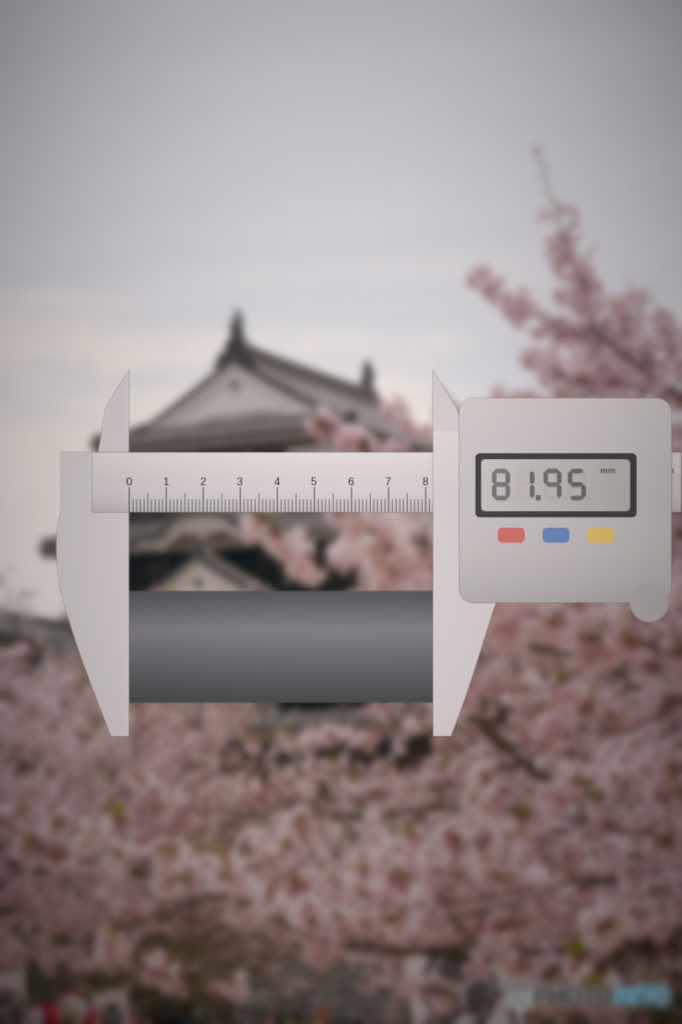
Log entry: **81.95** mm
